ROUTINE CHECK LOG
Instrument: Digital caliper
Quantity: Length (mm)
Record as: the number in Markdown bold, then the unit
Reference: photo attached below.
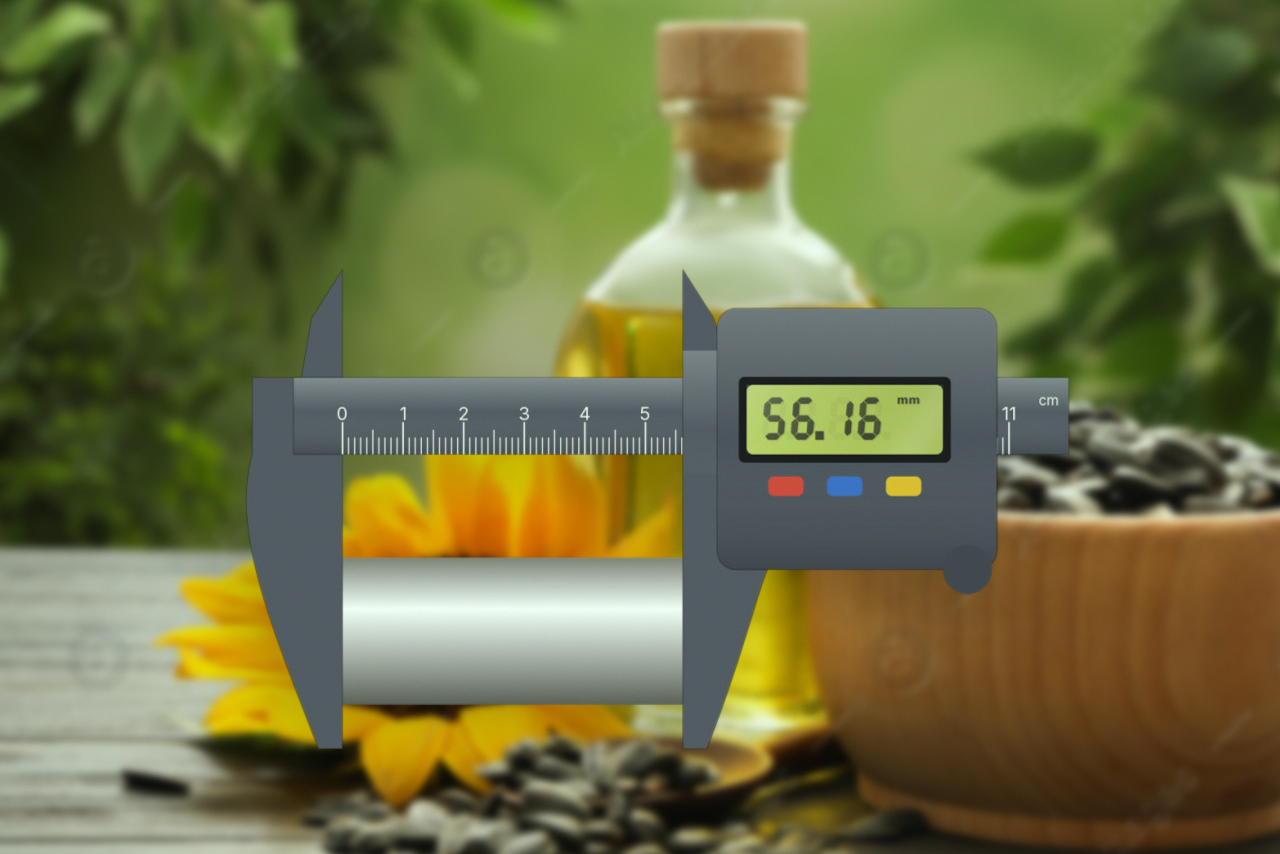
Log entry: **56.16** mm
